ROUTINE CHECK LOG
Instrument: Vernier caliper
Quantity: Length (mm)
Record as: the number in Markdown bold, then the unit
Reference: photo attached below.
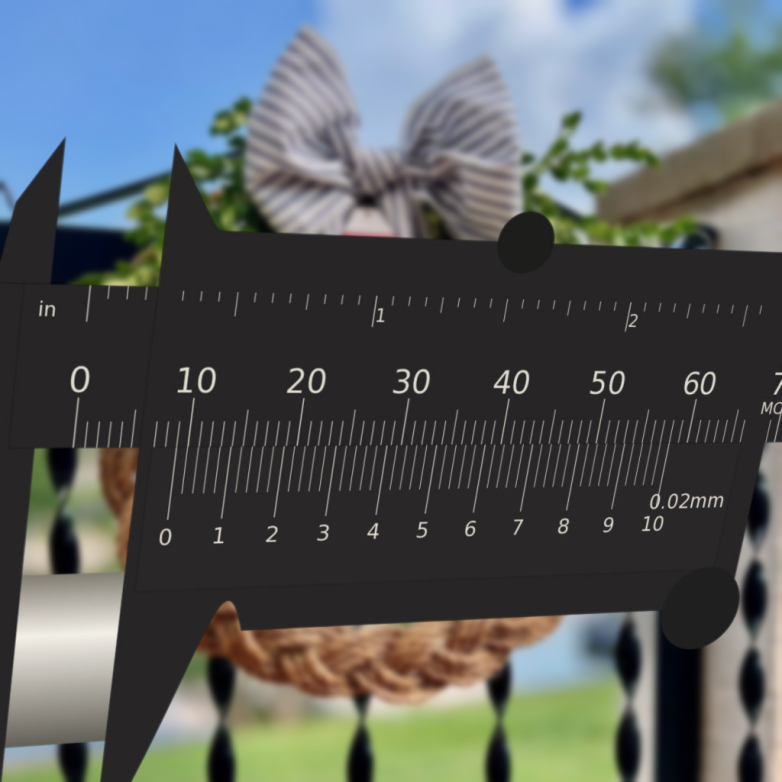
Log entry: **9.0** mm
